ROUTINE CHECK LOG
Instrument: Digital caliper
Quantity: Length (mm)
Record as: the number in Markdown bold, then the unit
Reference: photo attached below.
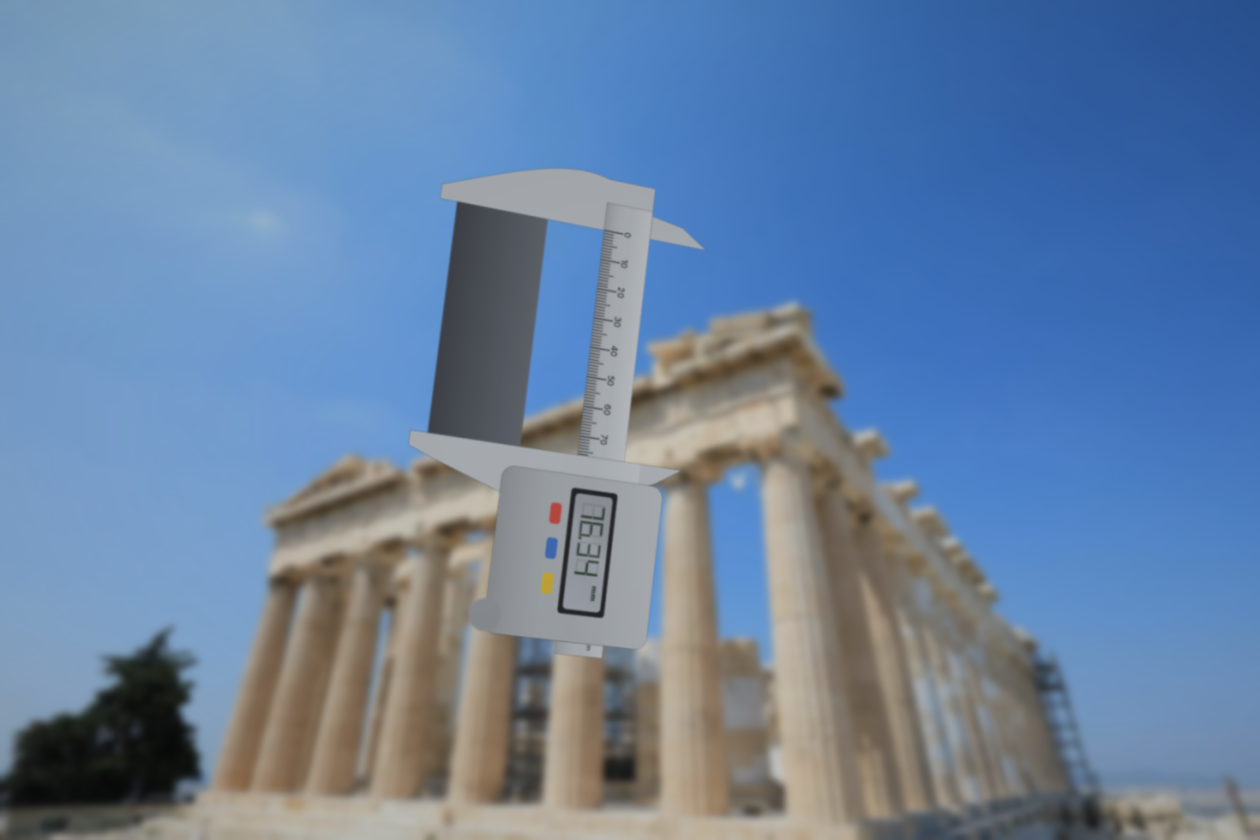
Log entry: **76.34** mm
